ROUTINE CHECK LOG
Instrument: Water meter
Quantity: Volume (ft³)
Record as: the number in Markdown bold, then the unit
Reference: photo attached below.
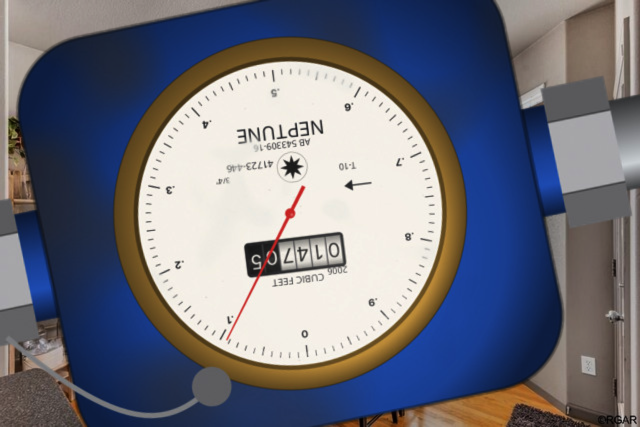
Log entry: **14705.09** ft³
